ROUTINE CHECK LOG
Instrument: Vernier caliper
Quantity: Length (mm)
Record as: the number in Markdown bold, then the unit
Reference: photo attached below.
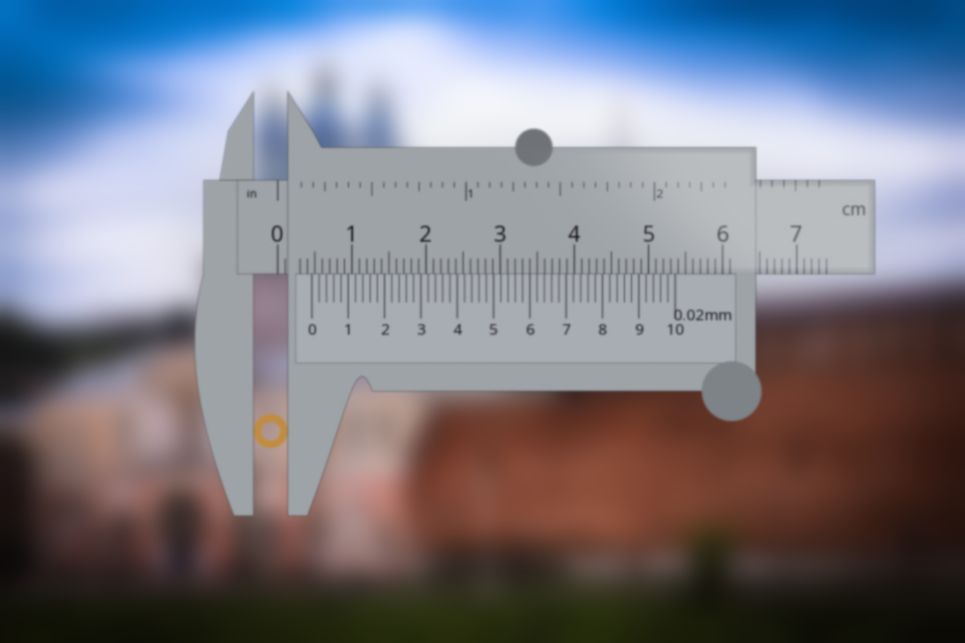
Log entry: **4.6** mm
